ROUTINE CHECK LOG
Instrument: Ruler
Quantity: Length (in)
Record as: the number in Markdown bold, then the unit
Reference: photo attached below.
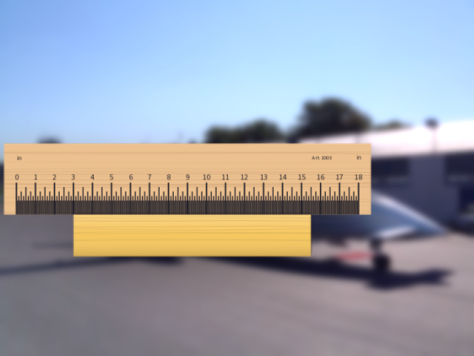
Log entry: **12.5** in
